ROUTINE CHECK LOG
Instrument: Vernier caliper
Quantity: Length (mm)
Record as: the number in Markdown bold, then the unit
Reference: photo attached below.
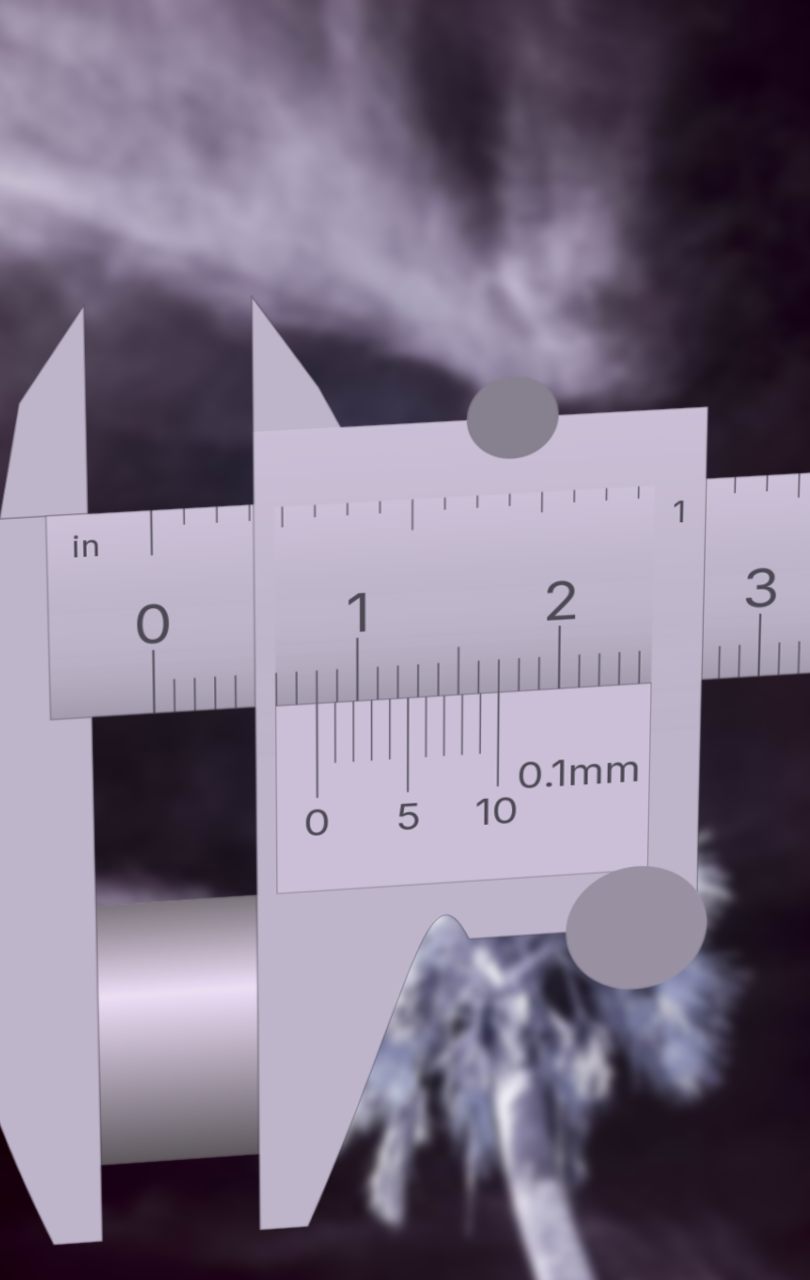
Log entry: **8.0** mm
